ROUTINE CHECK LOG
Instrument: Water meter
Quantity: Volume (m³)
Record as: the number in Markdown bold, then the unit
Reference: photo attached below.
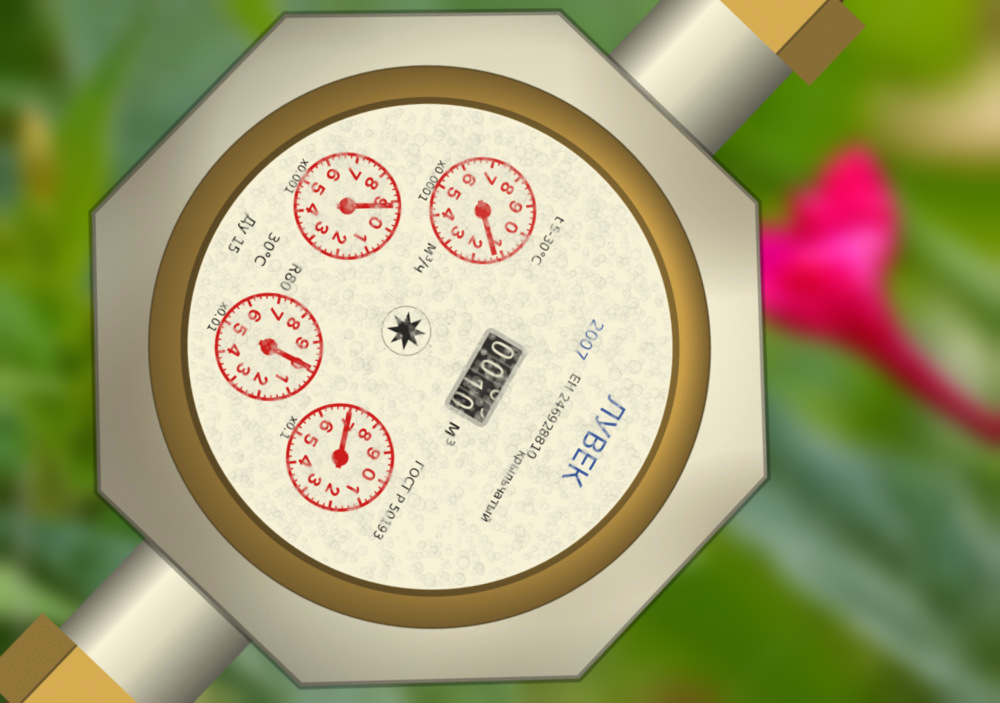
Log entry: **9.6991** m³
